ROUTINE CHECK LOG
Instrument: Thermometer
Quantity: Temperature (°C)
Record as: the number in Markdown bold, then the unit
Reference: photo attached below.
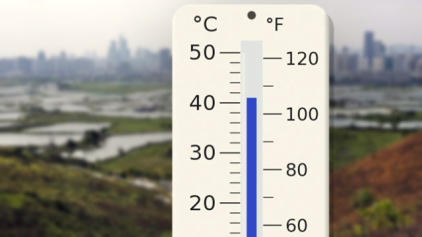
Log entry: **41** °C
